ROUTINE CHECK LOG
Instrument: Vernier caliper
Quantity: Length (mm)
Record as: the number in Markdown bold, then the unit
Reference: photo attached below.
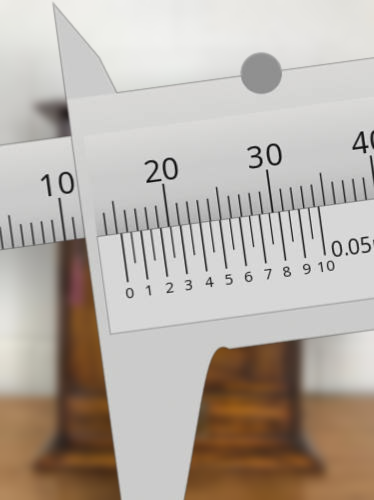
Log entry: **15.4** mm
